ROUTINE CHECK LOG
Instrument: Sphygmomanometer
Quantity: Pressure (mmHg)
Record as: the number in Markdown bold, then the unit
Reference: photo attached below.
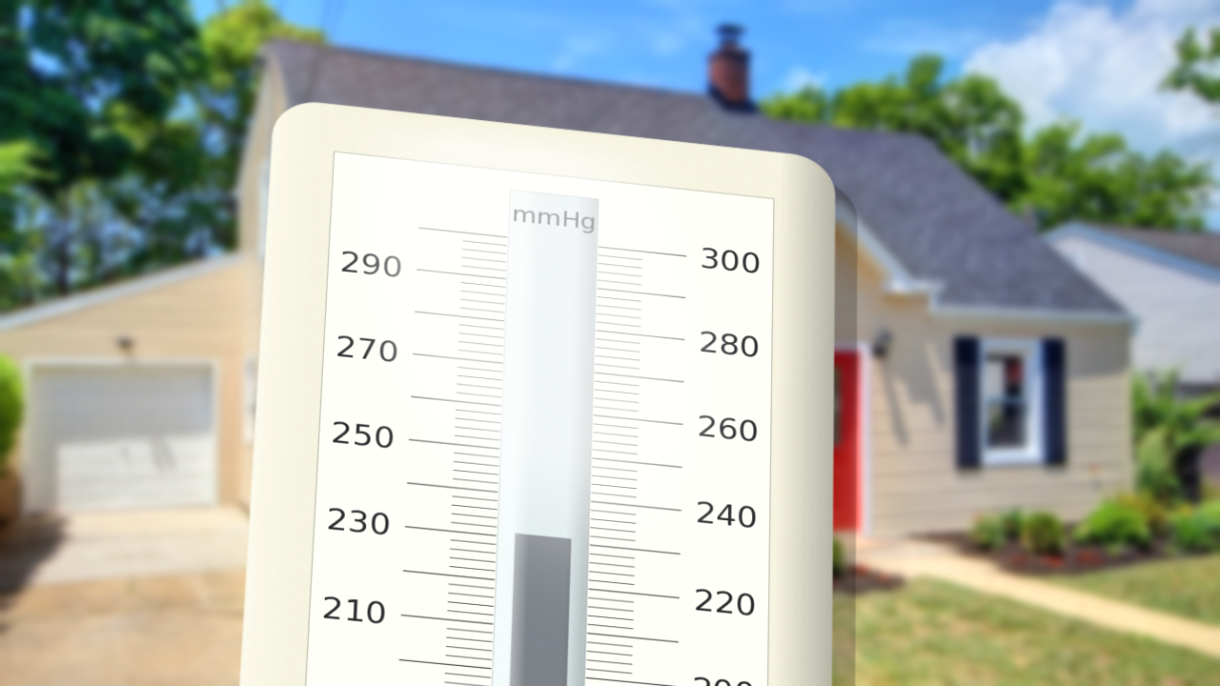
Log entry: **231** mmHg
